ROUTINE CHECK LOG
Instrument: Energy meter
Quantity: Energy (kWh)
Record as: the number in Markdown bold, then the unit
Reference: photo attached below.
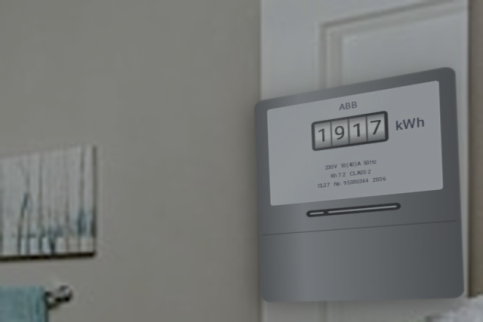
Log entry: **1917** kWh
